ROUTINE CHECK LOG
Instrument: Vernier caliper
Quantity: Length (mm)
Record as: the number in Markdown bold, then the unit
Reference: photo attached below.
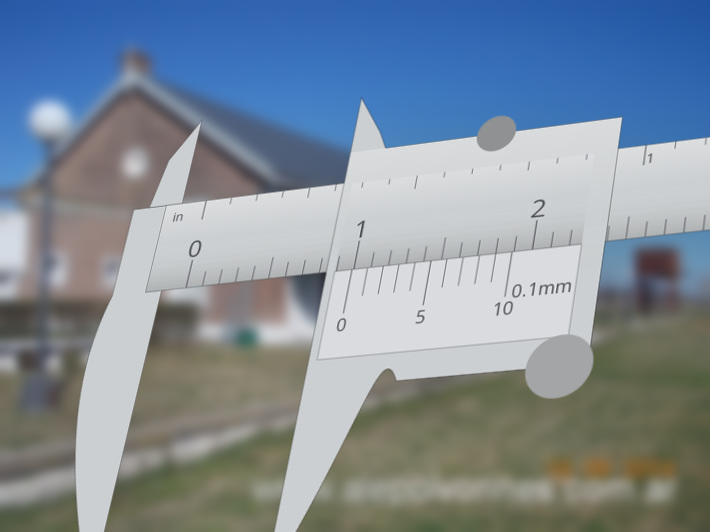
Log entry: **9.9** mm
